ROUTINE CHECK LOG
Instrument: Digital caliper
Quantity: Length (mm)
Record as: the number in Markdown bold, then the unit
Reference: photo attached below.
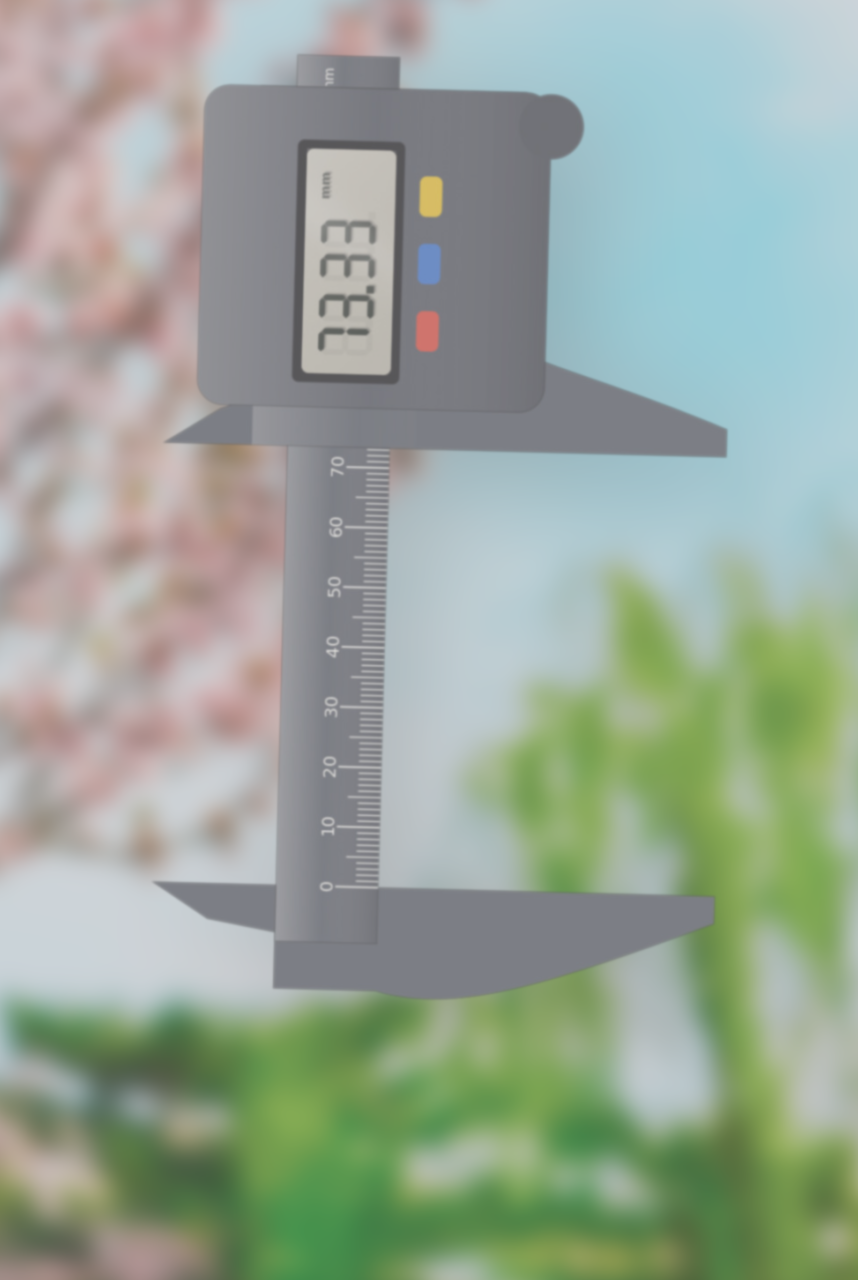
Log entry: **73.33** mm
